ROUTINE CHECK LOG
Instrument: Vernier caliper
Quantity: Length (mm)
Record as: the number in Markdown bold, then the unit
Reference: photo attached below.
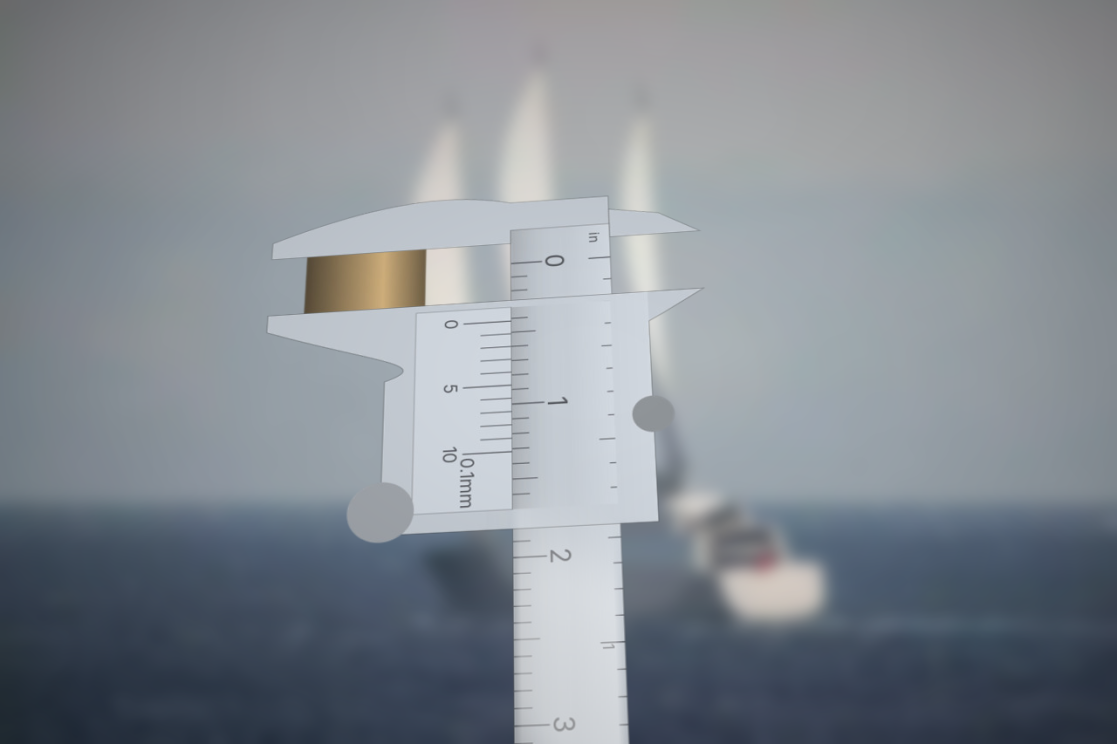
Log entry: **4.2** mm
